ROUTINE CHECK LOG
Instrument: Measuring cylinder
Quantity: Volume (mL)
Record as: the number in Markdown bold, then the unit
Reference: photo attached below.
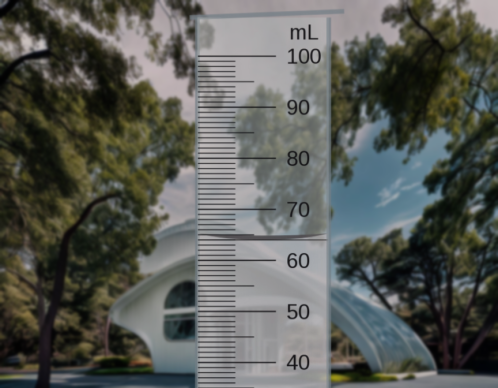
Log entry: **64** mL
